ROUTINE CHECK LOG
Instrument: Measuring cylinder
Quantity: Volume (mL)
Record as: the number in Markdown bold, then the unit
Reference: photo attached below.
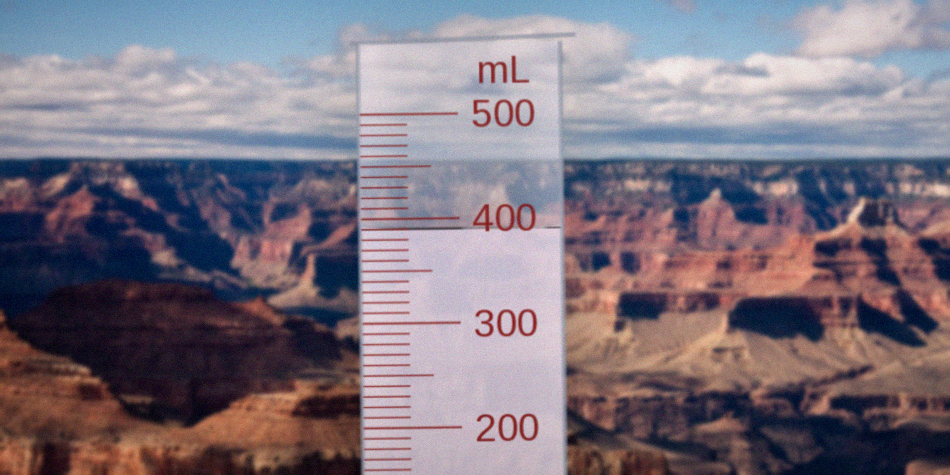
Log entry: **390** mL
